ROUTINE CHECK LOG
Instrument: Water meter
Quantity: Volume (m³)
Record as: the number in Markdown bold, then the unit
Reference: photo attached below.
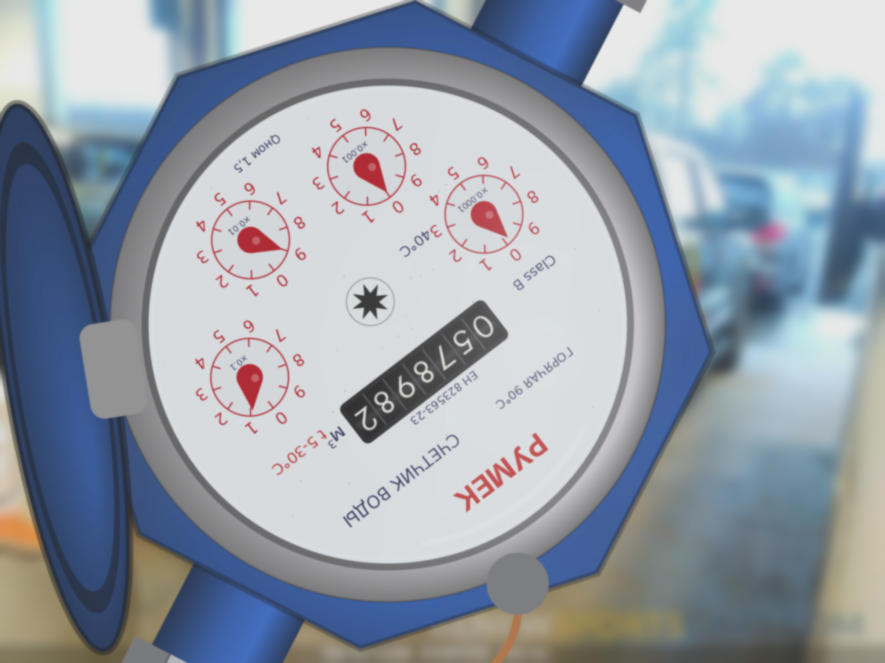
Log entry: **578982.0899** m³
